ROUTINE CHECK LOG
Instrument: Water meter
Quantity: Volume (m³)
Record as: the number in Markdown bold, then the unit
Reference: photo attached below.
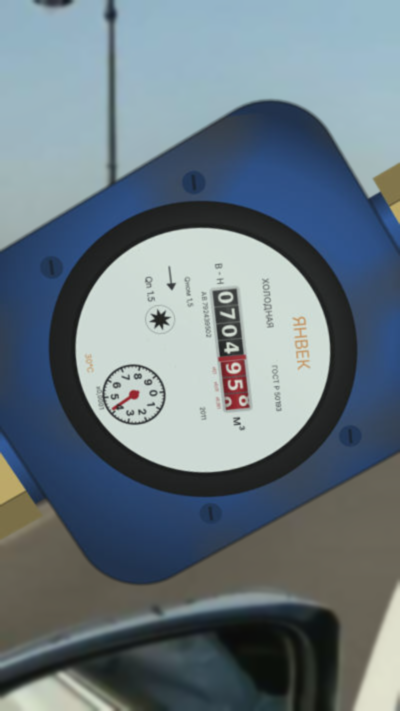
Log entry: **704.9584** m³
